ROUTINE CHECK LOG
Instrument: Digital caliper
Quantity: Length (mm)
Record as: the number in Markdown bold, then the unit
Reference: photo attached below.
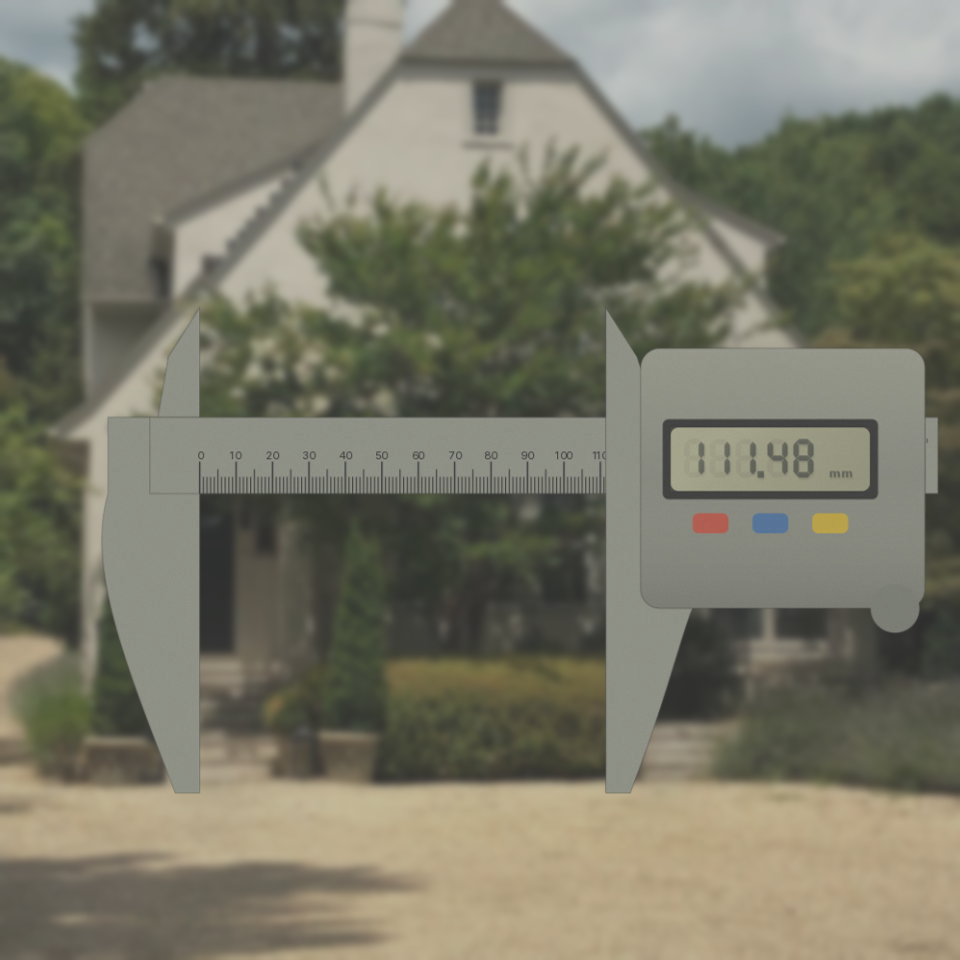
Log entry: **111.48** mm
